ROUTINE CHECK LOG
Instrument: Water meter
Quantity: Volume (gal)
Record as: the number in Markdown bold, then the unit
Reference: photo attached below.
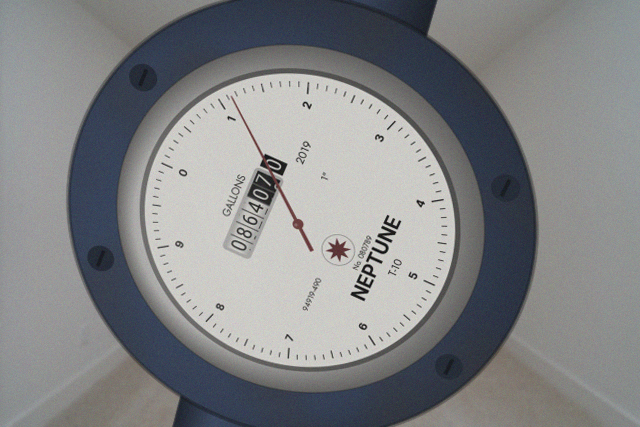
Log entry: **864071.1** gal
